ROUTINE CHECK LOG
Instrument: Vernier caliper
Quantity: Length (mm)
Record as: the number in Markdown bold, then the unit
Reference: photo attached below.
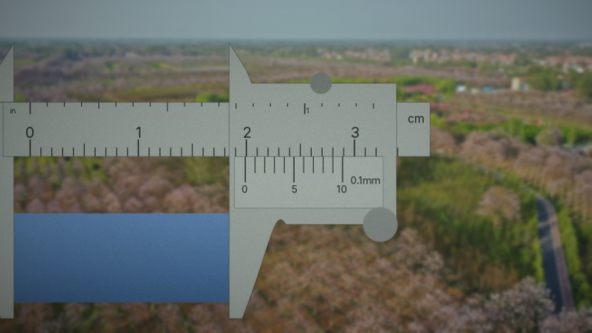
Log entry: **19.9** mm
